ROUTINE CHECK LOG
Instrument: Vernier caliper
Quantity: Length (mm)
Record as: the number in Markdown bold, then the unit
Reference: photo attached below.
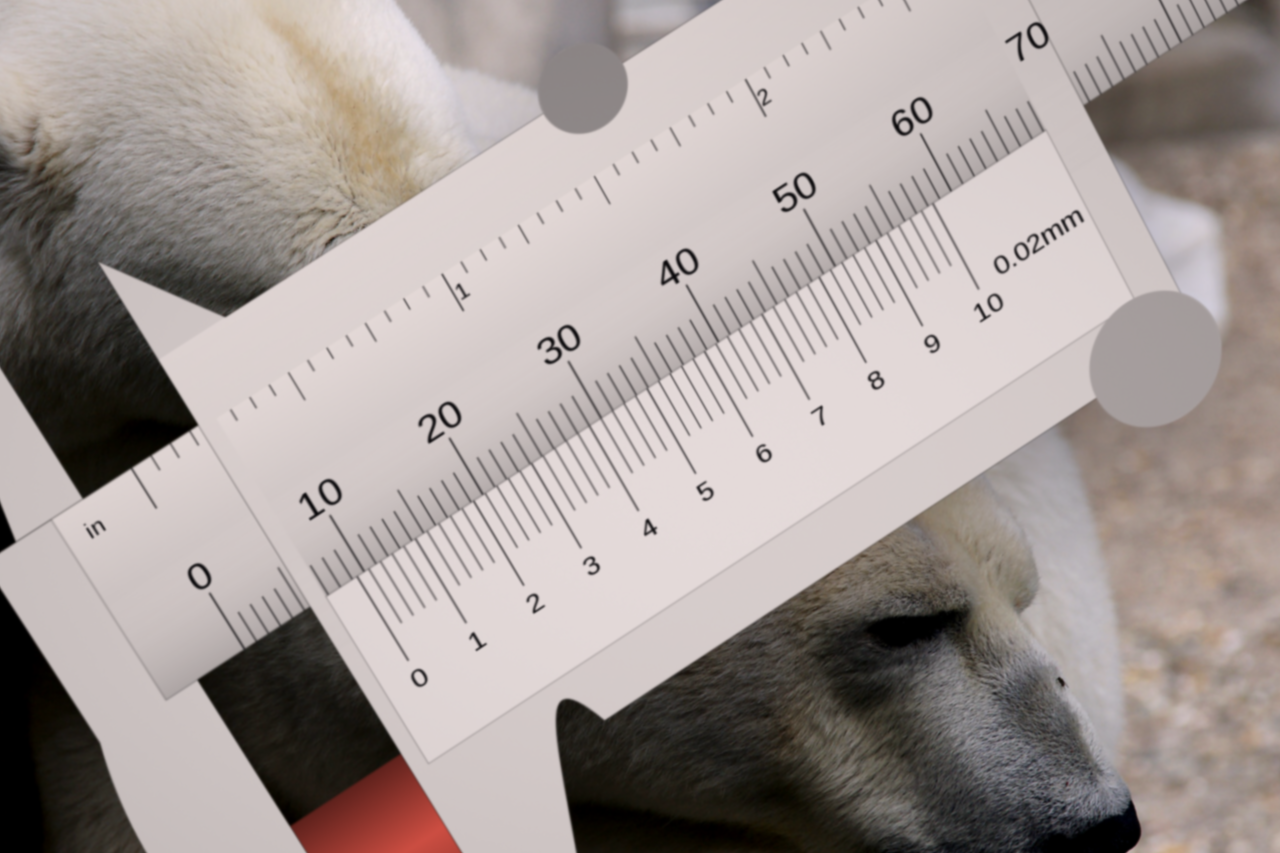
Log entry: **9.4** mm
